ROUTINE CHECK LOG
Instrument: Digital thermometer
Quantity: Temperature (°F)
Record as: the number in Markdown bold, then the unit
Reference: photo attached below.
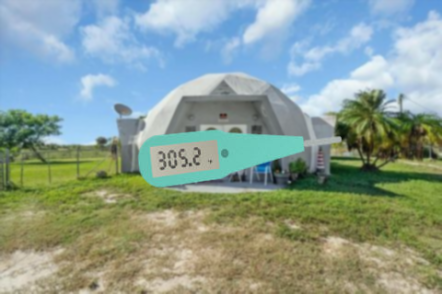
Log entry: **305.2** °F
